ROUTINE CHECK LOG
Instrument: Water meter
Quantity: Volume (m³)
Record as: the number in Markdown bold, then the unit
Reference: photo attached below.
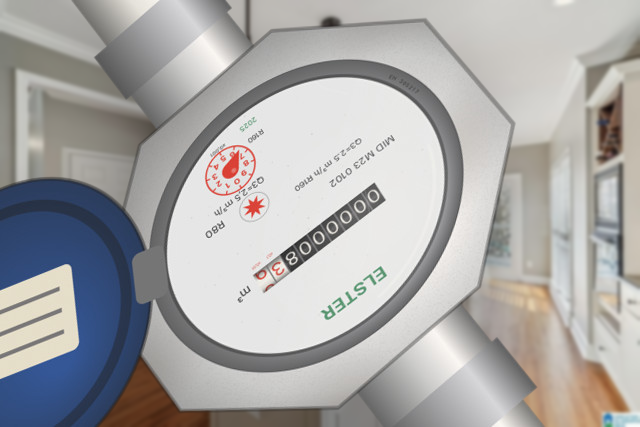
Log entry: **8.386** m³
